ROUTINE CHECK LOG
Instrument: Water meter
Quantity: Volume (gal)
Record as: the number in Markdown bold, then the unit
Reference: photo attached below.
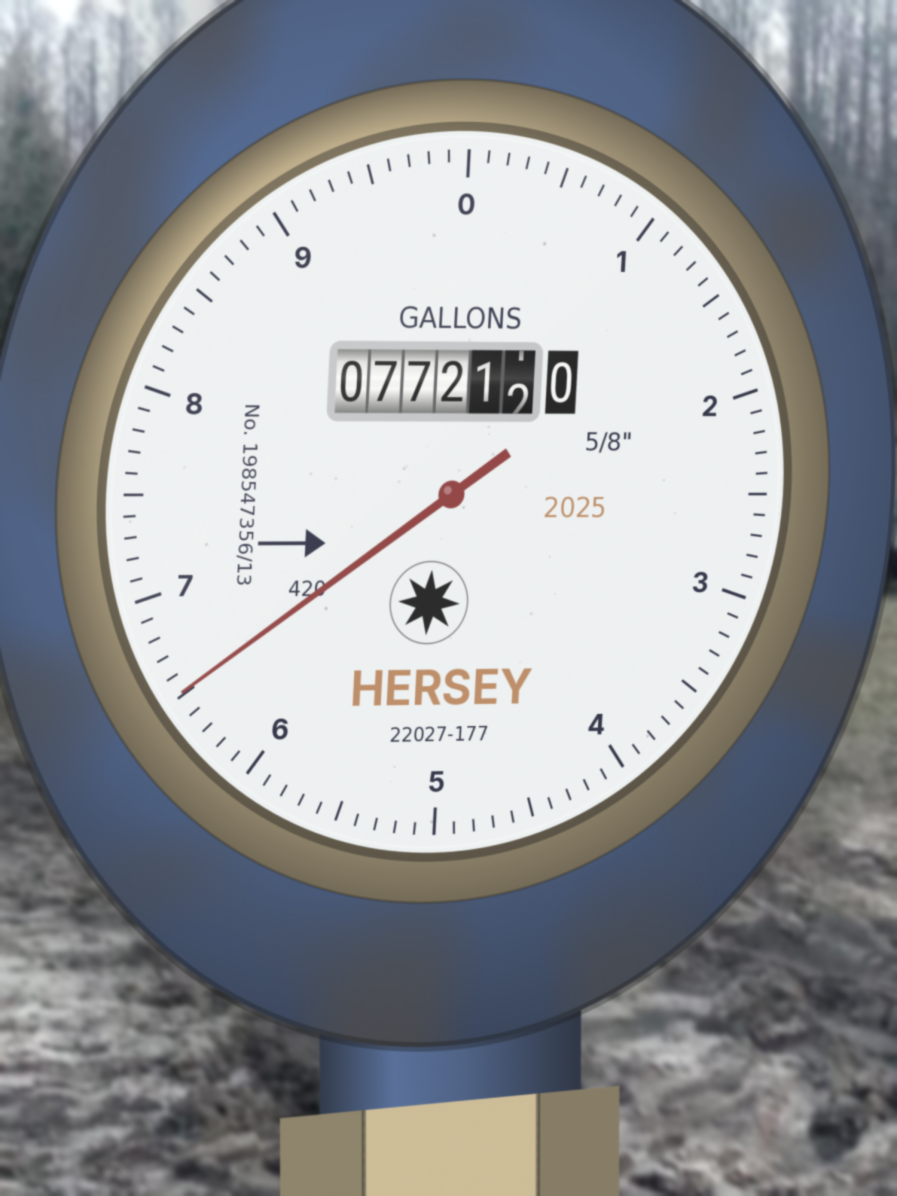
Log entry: **772116.5** gal
